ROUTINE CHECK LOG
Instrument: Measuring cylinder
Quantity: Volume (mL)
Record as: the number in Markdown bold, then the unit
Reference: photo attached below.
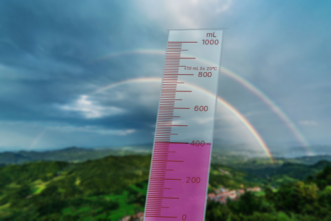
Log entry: **400** mL
